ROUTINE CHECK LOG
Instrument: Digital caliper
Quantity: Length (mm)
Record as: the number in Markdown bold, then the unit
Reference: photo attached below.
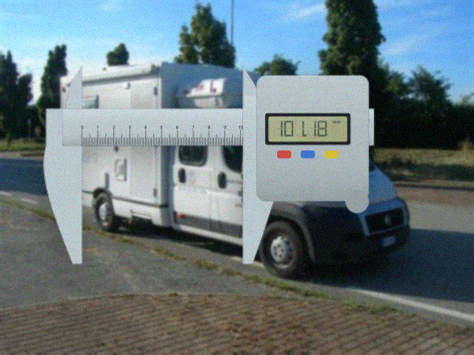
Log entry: **101.18** mm
